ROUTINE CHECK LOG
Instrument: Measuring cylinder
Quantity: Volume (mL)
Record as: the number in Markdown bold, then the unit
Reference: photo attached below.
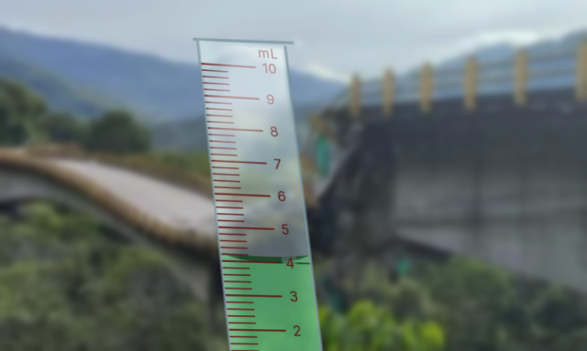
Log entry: **4** mL
